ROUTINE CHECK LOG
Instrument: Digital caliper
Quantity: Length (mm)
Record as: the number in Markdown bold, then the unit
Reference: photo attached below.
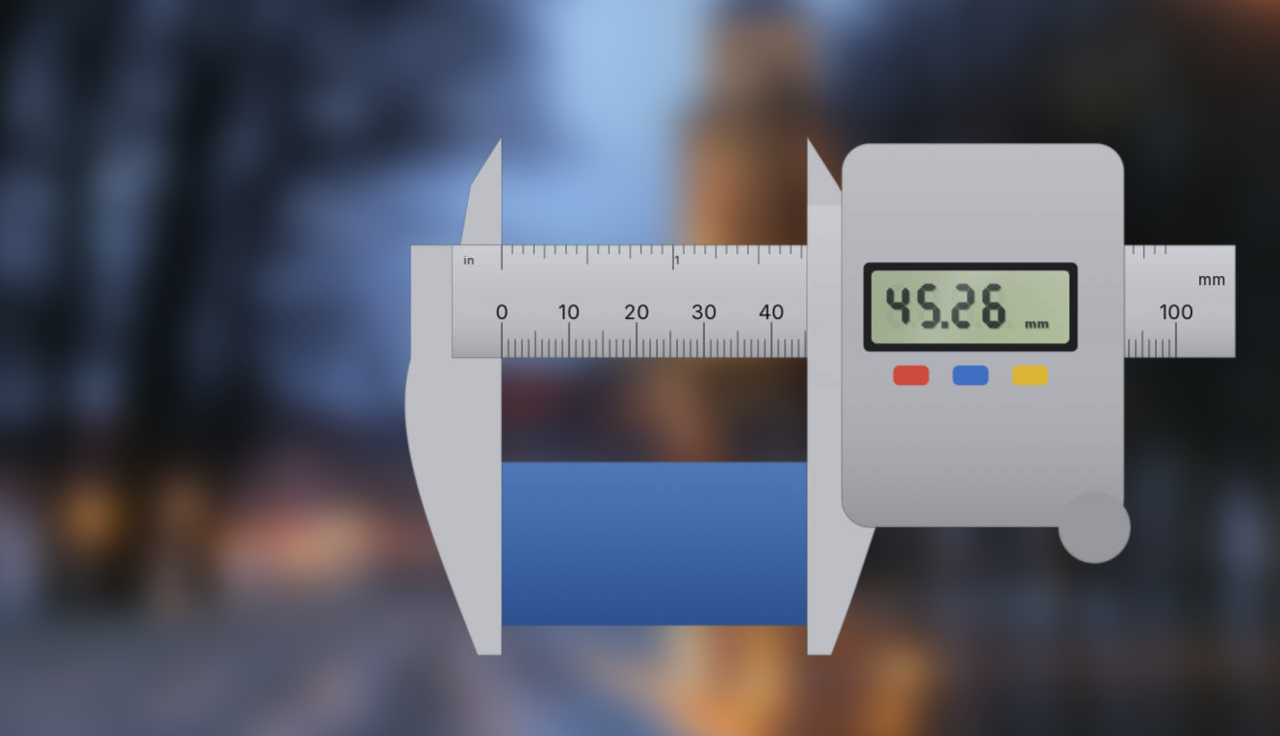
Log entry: **45.26** mm
